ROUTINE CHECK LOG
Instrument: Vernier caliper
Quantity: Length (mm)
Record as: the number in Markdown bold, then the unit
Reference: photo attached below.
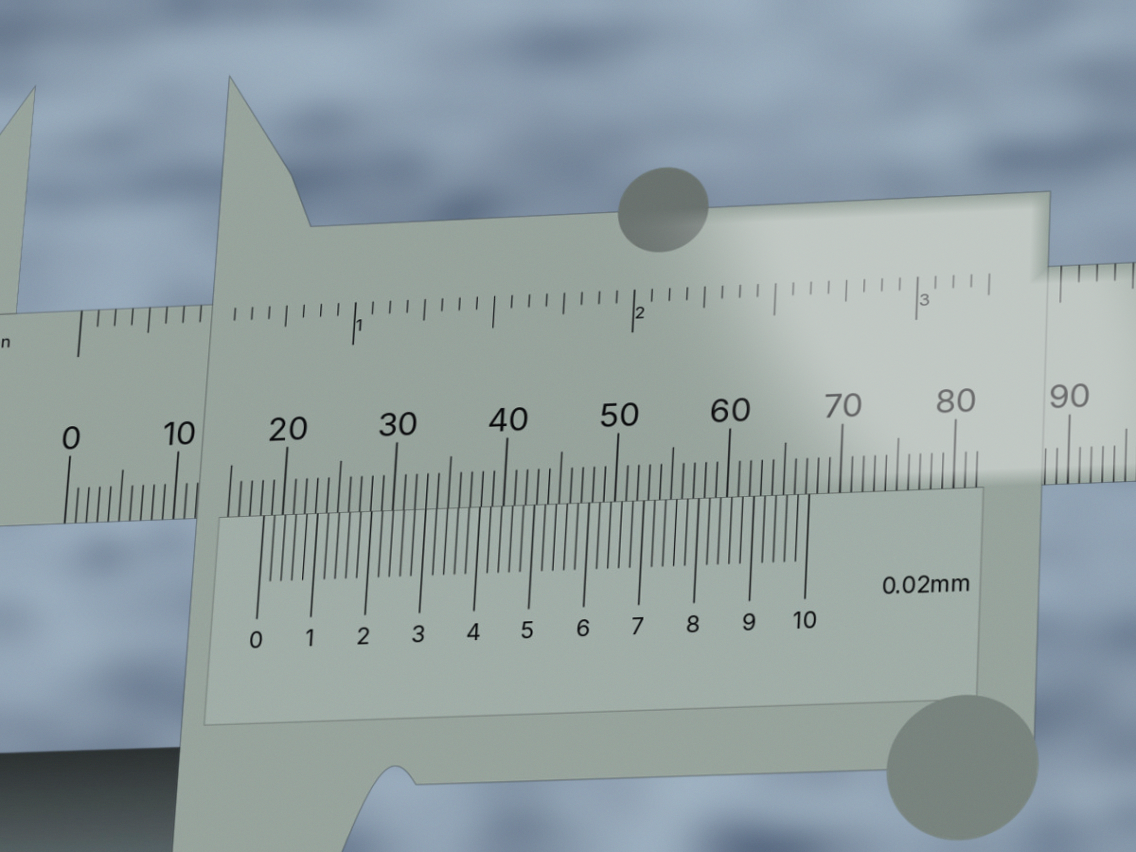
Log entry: **18.3** mm
